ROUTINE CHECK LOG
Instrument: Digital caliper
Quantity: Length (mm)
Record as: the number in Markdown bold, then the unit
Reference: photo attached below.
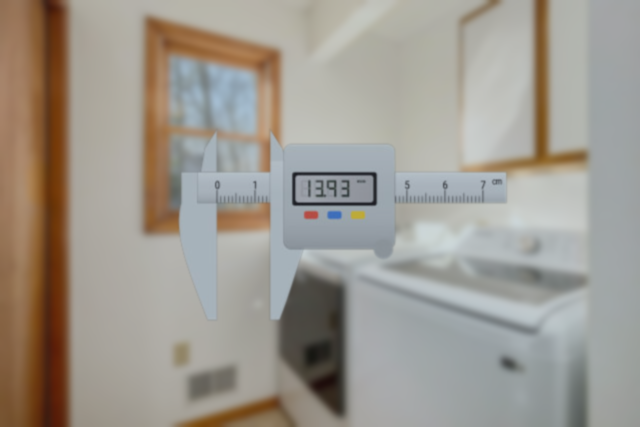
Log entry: **13.93** mm
